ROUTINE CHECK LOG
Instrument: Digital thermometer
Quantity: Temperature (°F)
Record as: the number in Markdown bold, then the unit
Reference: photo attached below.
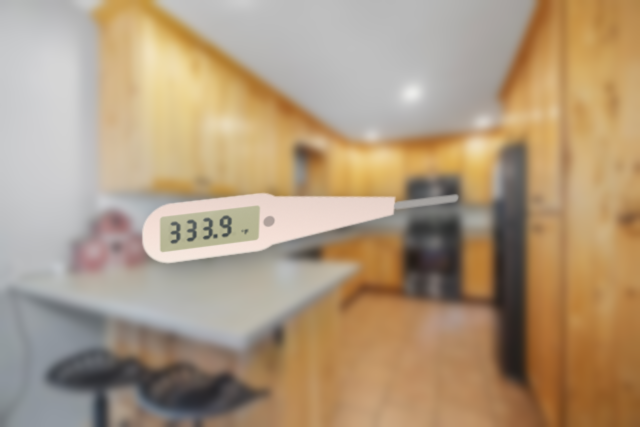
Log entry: **333.9** °F
